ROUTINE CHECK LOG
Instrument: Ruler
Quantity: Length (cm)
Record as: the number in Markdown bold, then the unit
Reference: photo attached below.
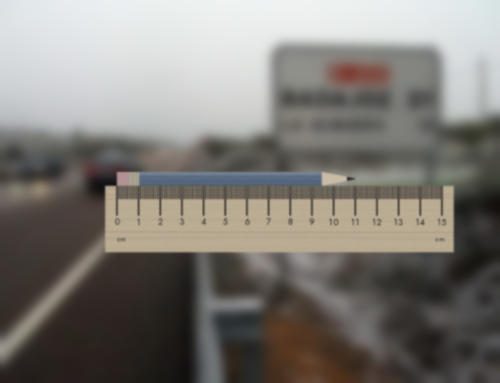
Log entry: **11** cm
